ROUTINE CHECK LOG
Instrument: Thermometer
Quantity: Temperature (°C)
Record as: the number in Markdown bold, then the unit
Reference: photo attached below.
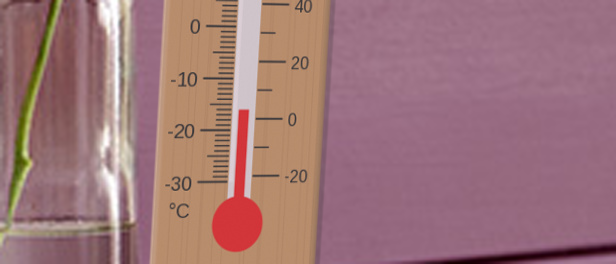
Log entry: **-16** °C
